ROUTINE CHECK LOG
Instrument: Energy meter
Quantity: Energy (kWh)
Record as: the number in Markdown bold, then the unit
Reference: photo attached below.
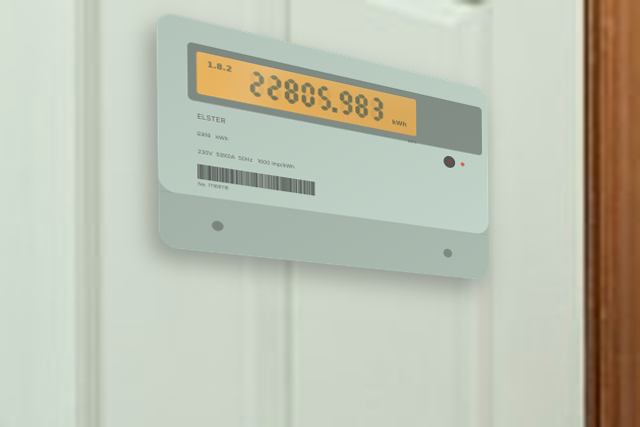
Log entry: **22805.983** kWh
